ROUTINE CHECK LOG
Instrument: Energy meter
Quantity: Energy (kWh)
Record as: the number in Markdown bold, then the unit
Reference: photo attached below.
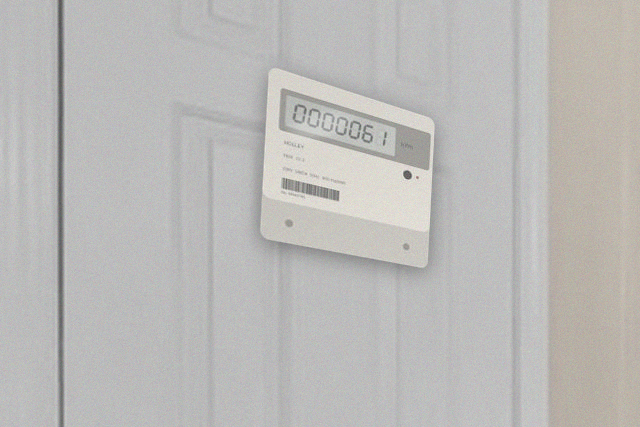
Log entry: **61** kWh
